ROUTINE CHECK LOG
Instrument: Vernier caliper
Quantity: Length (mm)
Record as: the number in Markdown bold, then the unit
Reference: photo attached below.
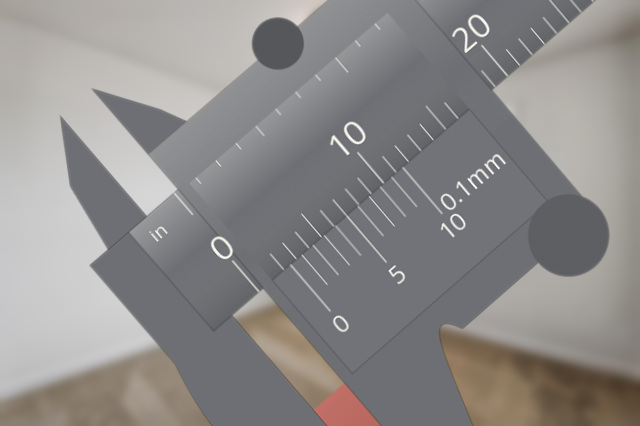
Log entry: **2.5** mm
